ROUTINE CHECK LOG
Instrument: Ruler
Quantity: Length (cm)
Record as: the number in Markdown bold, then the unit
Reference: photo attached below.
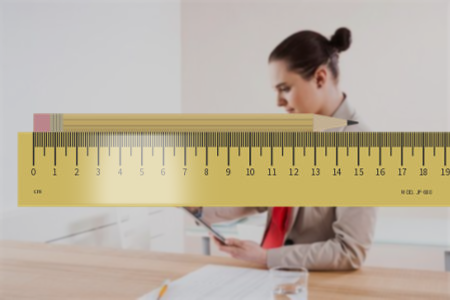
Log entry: **15** cm
